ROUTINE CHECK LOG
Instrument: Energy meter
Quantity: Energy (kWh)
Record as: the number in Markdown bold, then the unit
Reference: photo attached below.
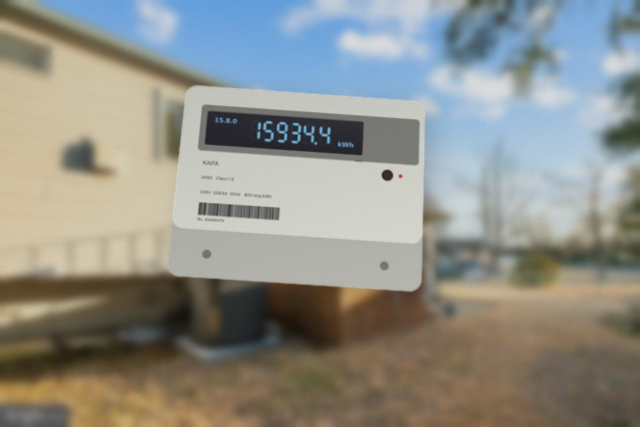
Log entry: **15934.4** kWh
